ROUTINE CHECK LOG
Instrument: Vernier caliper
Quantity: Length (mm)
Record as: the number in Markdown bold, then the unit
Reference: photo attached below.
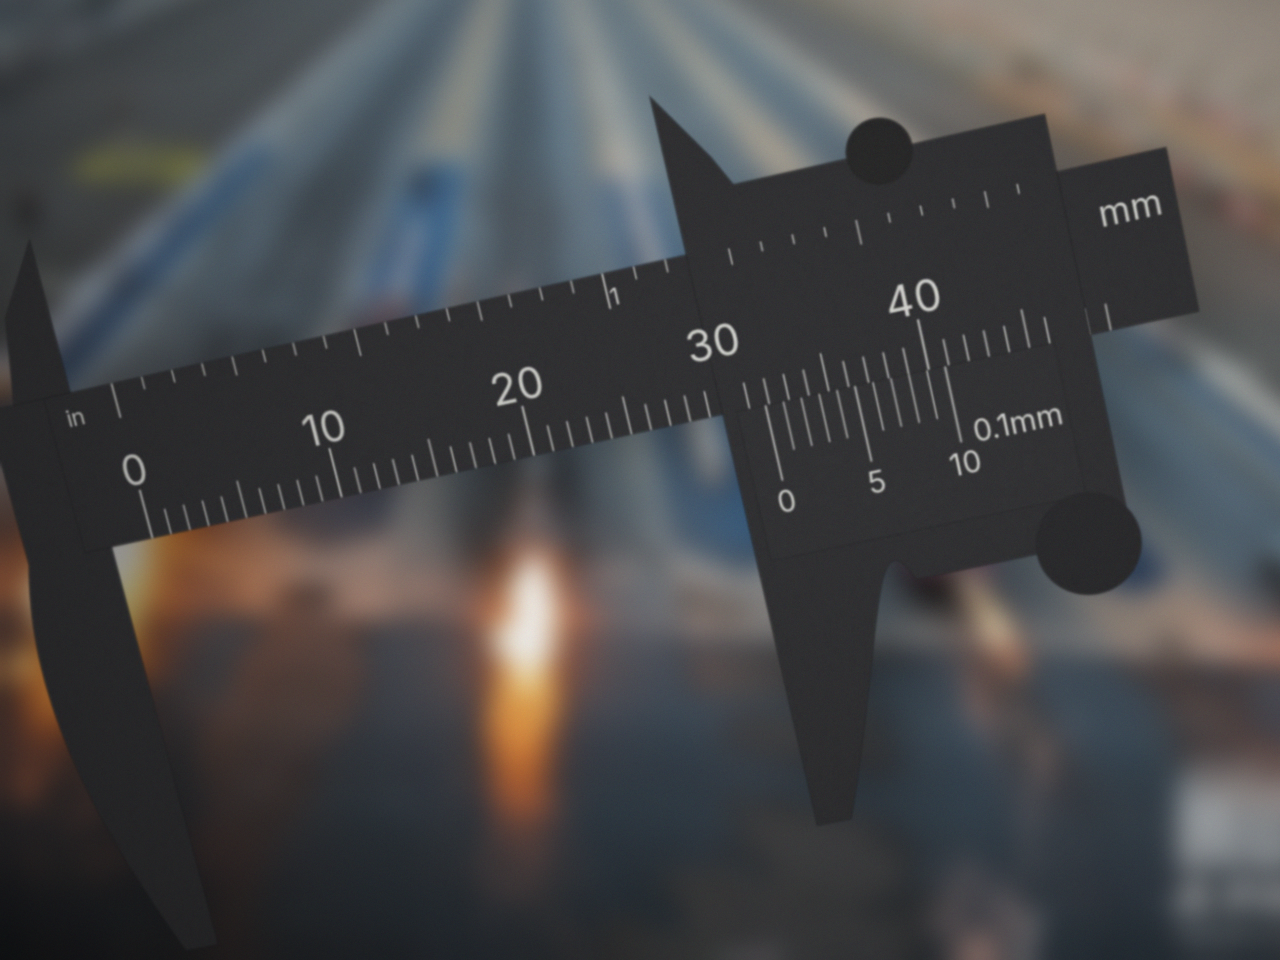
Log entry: **31.8** mm
